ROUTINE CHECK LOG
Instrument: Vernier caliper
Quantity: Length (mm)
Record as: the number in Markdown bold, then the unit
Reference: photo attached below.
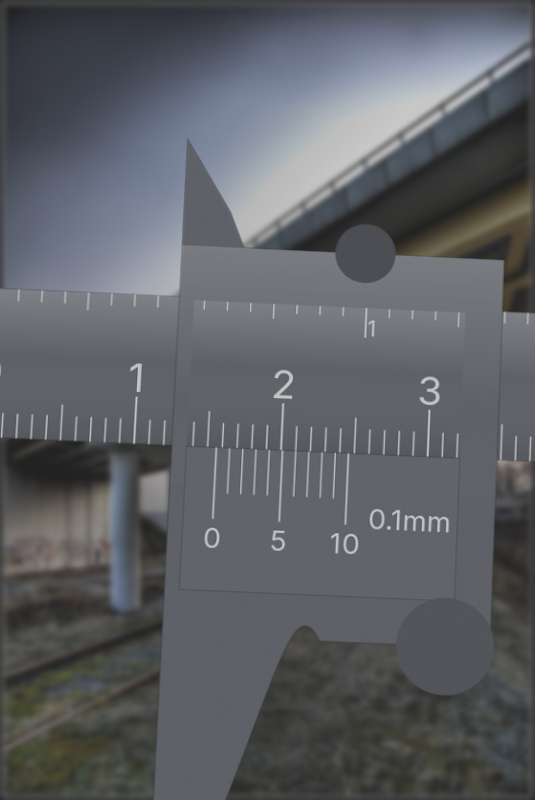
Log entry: **15.6** mm
